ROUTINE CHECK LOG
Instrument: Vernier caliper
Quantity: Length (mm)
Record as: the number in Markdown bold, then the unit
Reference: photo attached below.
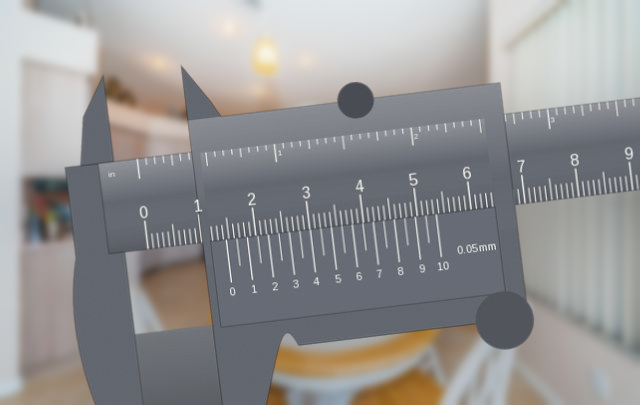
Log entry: **14.5** mm
